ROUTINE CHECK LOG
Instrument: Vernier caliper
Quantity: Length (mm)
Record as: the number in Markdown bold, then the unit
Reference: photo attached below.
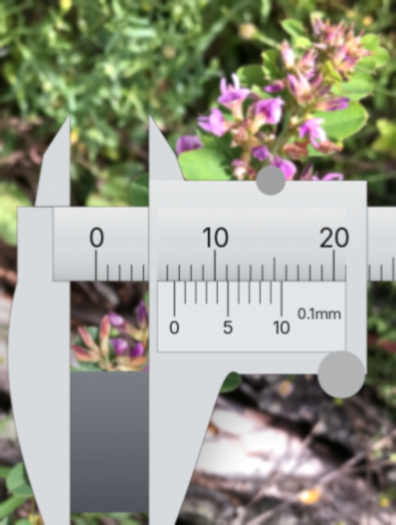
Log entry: **6.6** mm
